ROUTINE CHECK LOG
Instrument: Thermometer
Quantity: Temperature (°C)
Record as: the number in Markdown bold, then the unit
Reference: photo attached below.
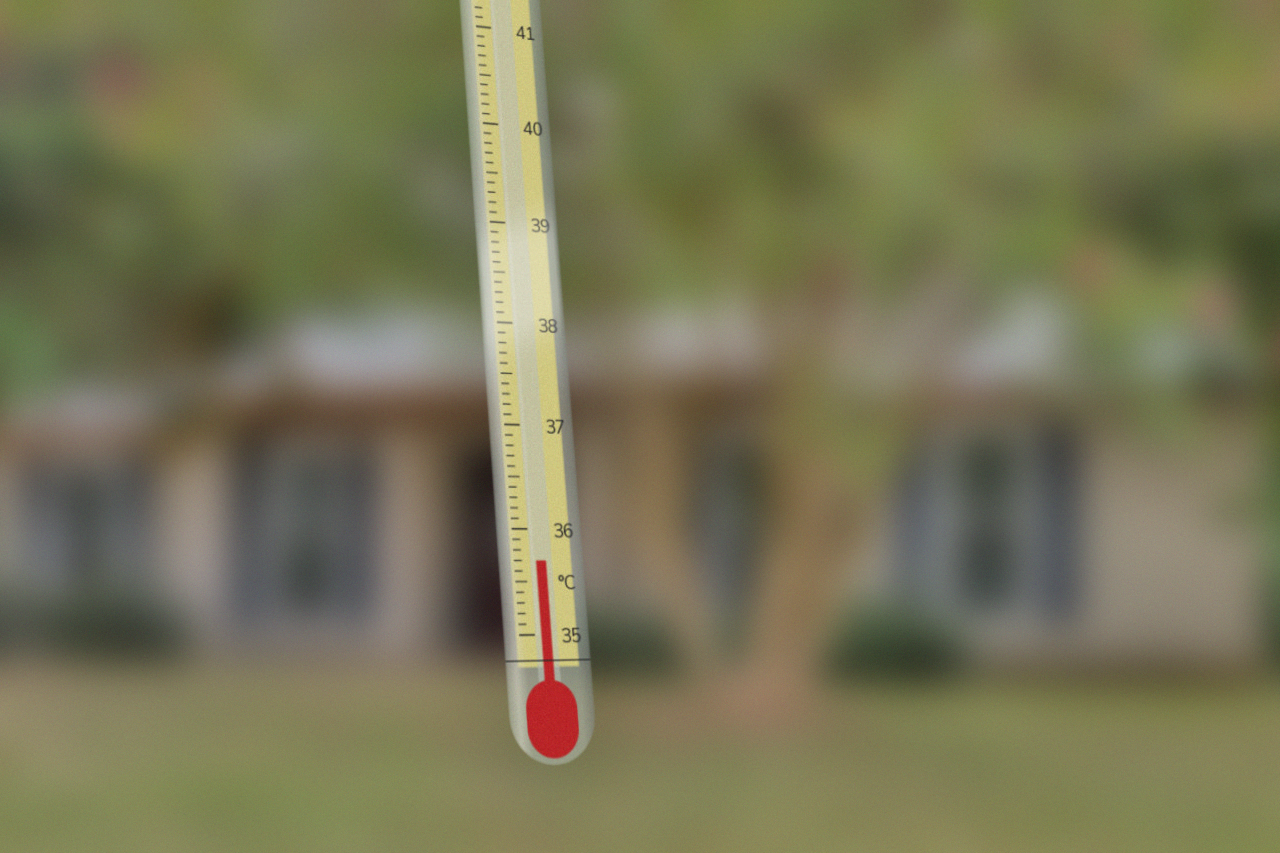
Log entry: **35.7** °C
